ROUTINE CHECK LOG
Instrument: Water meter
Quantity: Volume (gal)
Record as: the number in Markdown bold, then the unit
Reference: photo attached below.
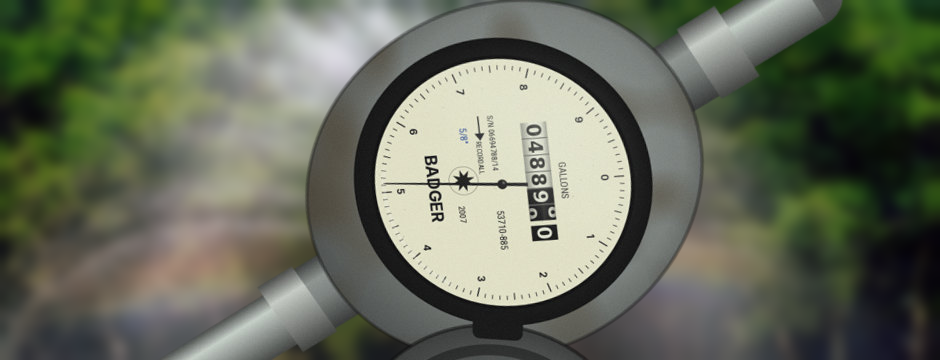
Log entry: **488985.1** gal
